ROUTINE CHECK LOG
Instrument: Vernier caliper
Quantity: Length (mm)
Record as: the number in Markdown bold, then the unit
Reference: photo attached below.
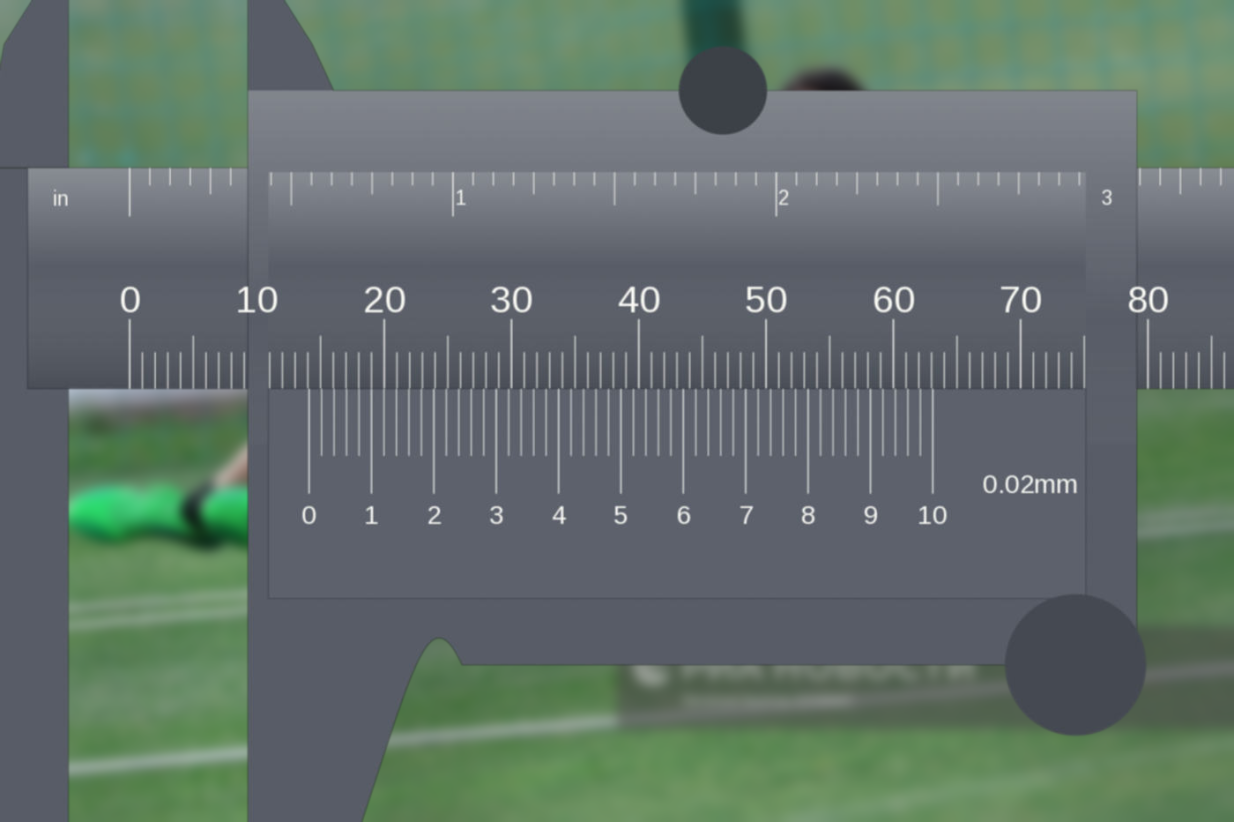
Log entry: **14.1** mm
